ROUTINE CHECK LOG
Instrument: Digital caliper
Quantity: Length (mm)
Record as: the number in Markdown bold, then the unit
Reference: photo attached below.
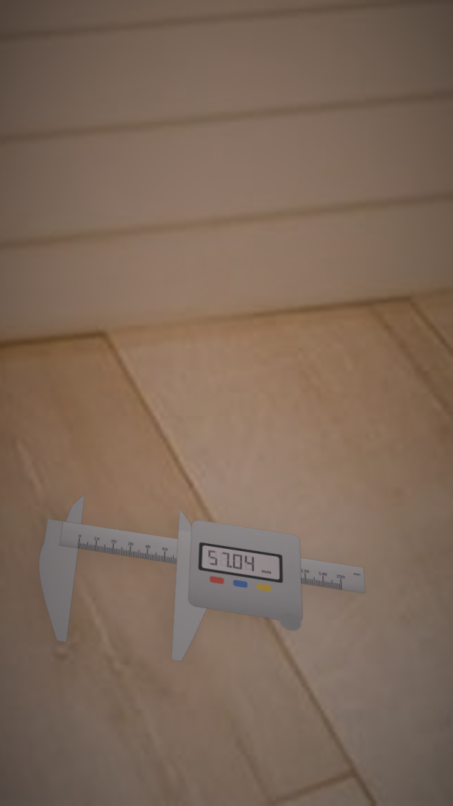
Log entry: **57.04** mm
